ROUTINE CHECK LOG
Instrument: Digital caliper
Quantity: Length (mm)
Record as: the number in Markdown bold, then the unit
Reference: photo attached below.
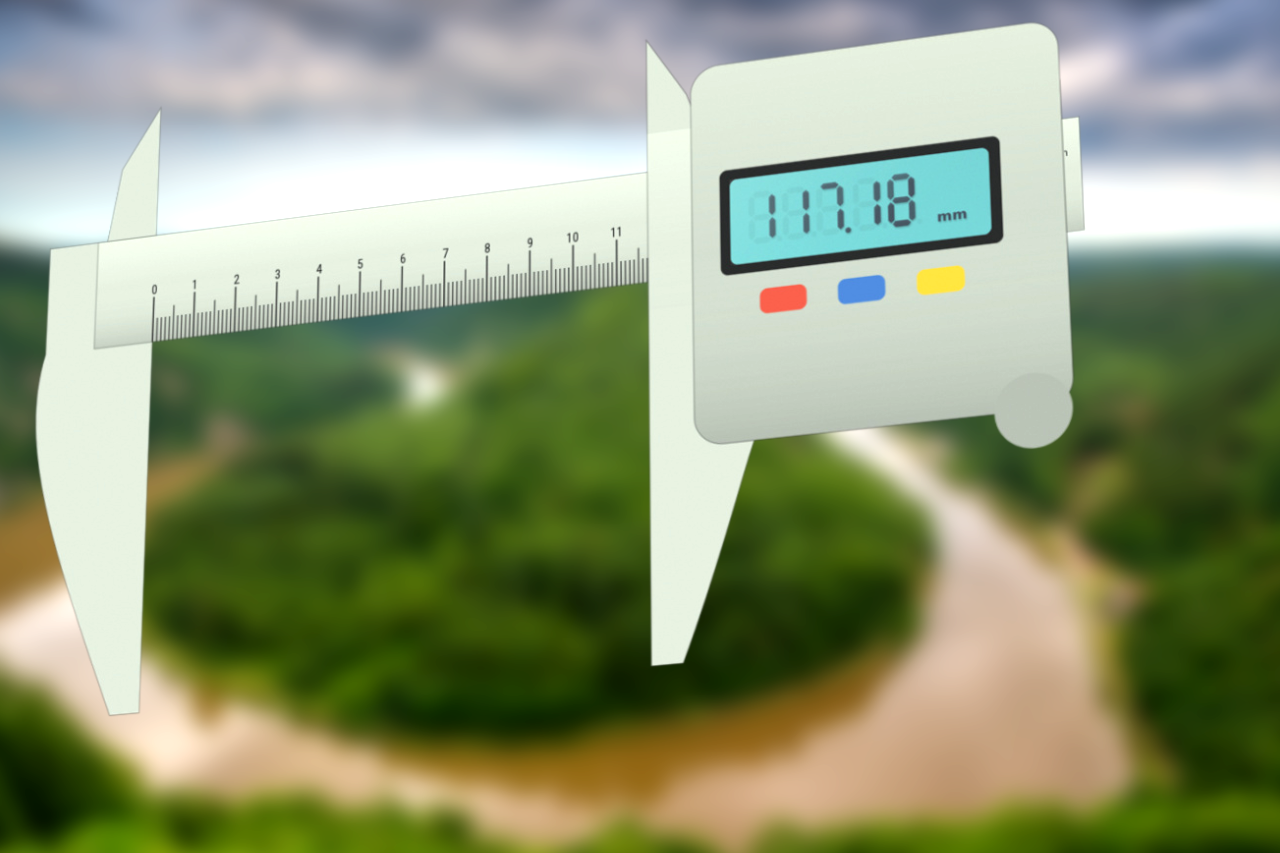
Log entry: **117.18** mm
